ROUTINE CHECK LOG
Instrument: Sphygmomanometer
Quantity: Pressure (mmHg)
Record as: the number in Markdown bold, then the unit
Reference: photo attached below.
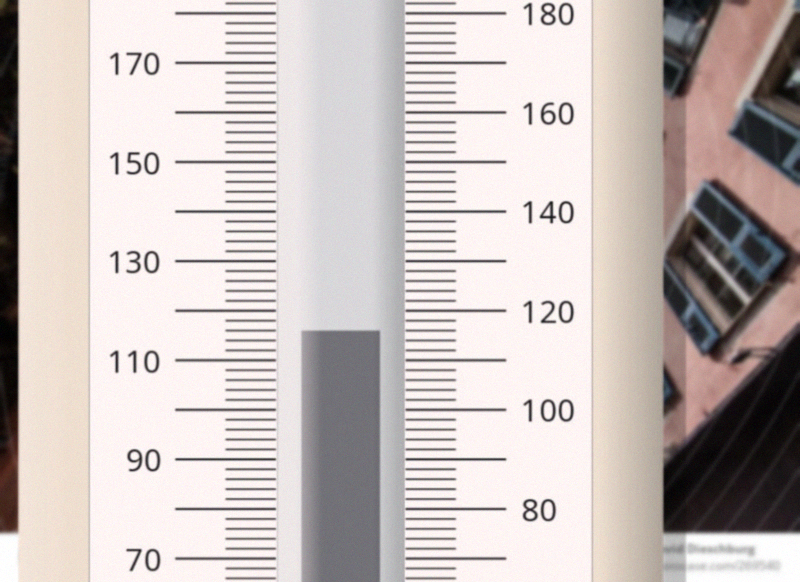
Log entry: **116** mmHg
